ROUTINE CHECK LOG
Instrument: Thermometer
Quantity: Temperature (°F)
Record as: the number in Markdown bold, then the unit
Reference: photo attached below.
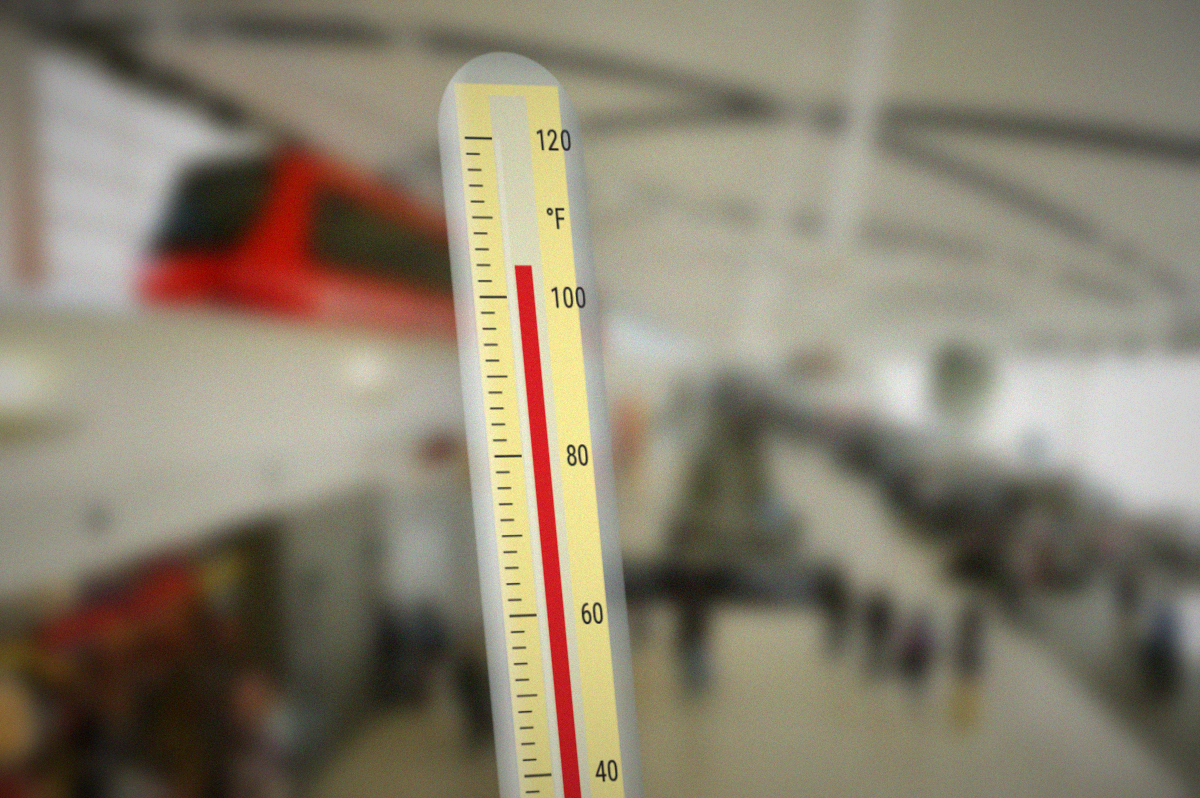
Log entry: **104** °F
